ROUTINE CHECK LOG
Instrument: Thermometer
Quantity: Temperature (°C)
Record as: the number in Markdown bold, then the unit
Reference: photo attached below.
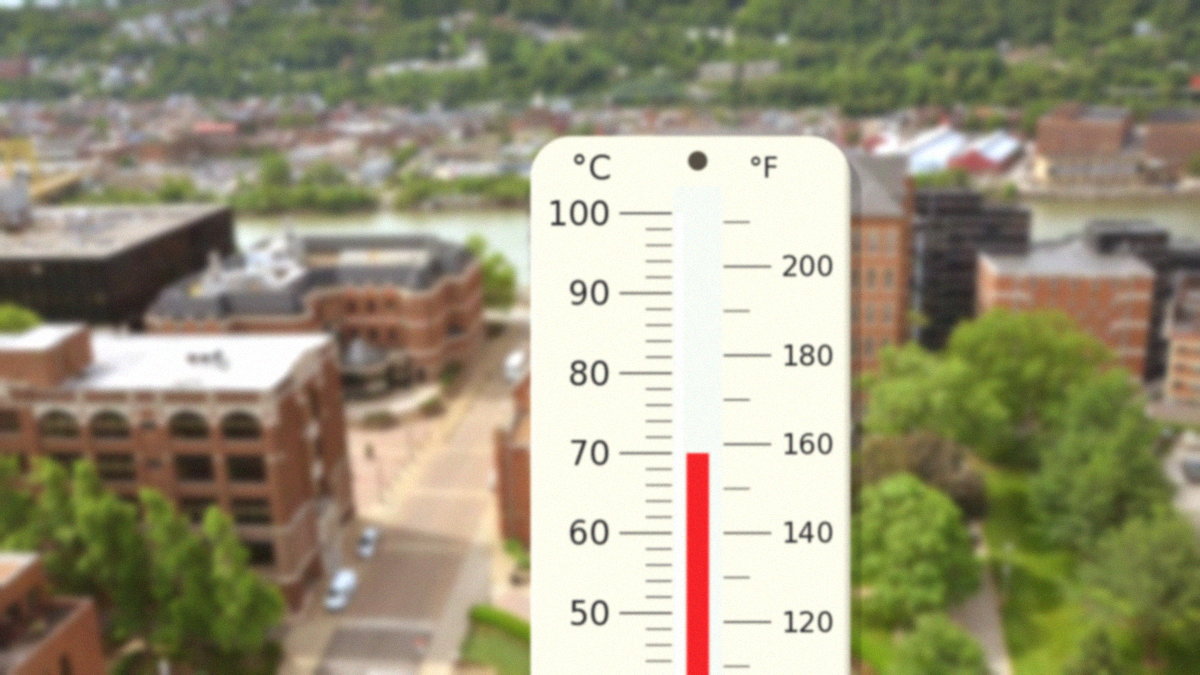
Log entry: **70** °C
